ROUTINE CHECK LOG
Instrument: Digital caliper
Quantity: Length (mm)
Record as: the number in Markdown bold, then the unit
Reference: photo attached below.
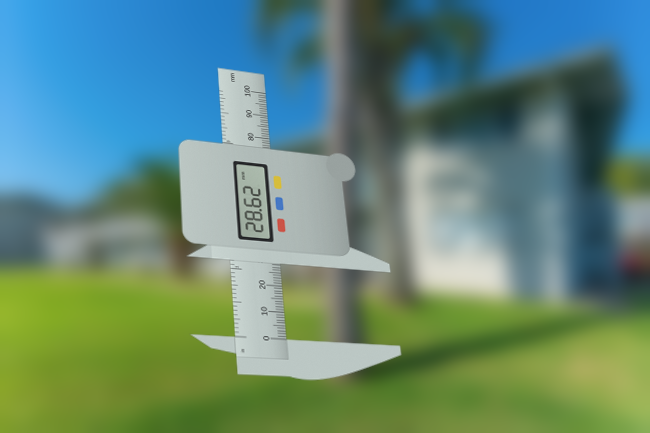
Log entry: **28.62** mm
